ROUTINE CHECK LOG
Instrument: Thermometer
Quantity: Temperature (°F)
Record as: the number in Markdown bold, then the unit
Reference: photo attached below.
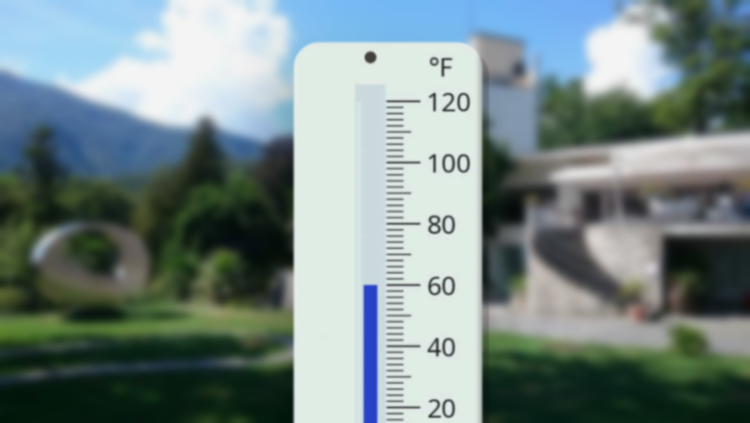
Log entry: **60** °F
